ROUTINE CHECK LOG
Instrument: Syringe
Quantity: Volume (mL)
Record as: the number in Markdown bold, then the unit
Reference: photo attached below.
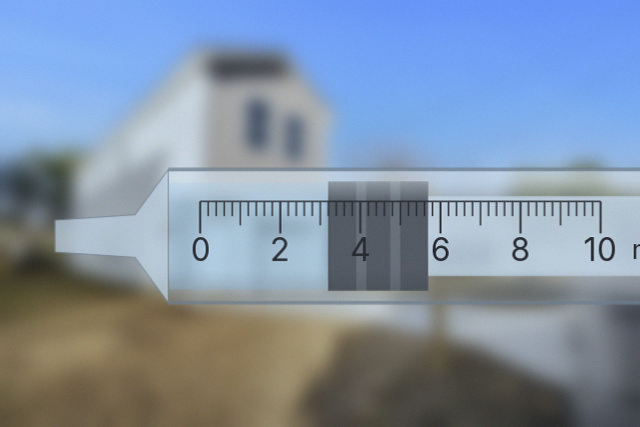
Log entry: **3.2** mL
